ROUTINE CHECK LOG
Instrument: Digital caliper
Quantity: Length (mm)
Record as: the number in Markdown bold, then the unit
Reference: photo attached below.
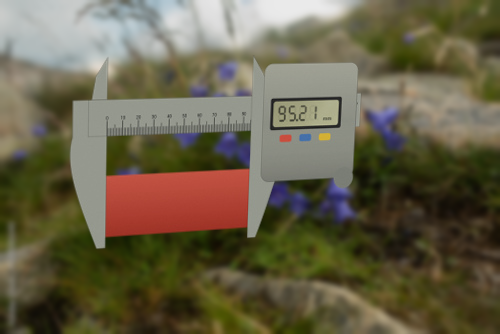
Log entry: **95.21** mm
